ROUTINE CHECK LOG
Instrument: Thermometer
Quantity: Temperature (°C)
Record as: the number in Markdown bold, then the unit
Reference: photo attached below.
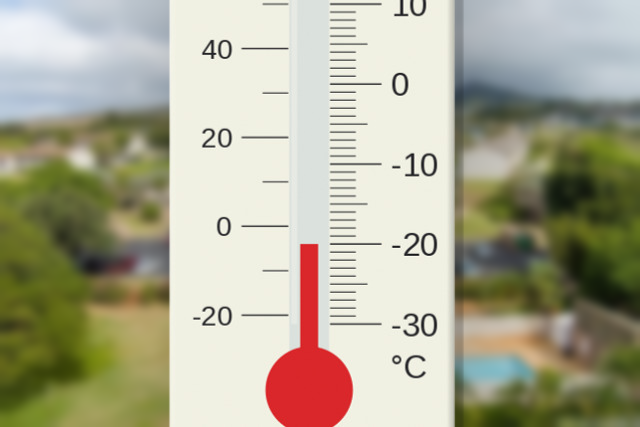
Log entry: **-20** °C
